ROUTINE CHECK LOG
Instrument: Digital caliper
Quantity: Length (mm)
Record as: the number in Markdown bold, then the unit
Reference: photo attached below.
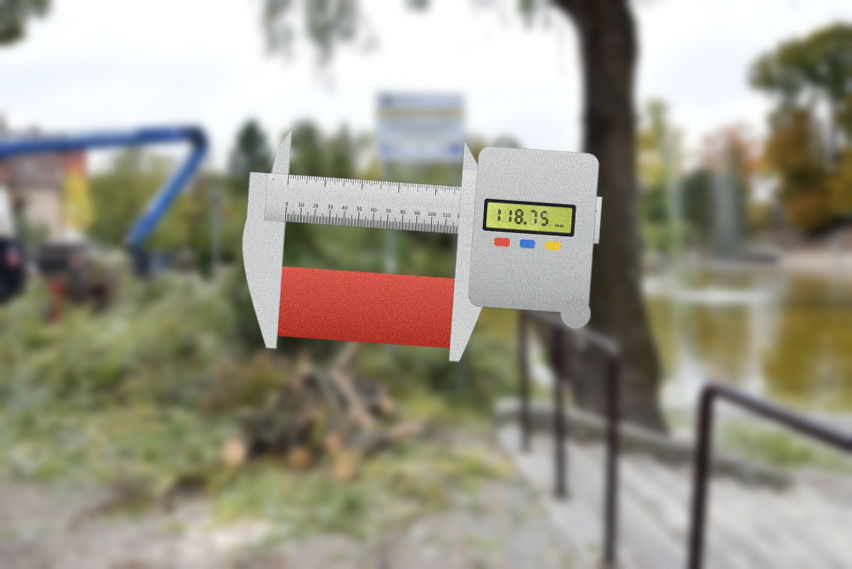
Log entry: **118.75** mm
